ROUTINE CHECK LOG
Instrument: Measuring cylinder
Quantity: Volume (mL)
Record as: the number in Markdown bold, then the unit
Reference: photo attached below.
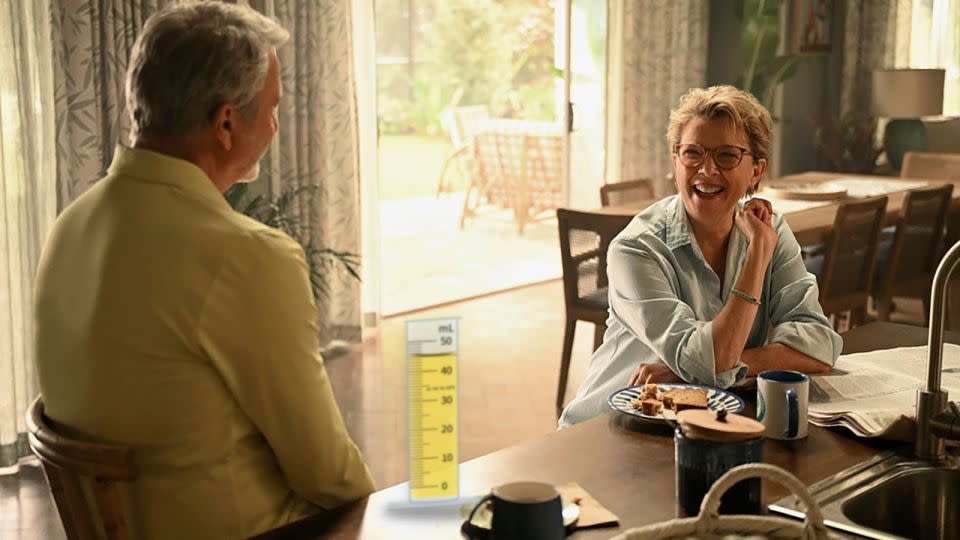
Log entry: **45** mL
